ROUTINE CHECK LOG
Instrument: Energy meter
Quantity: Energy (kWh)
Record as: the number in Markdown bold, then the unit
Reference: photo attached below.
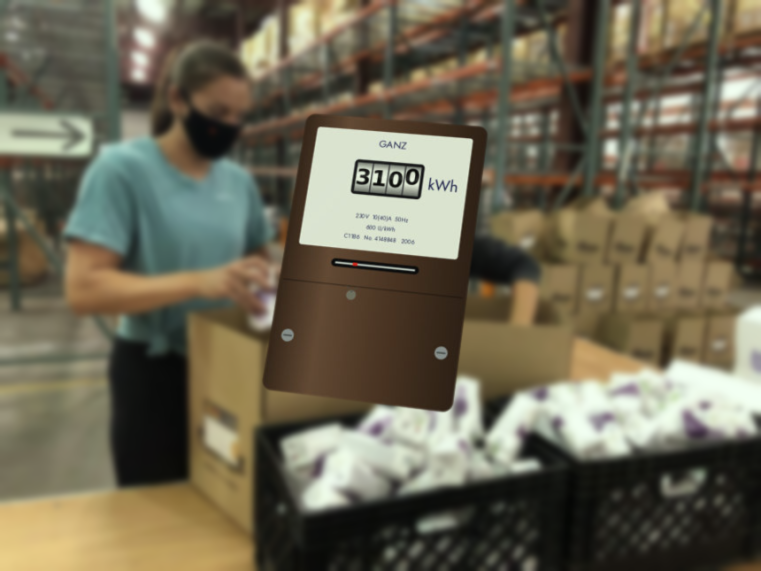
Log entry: **3100** kWh
